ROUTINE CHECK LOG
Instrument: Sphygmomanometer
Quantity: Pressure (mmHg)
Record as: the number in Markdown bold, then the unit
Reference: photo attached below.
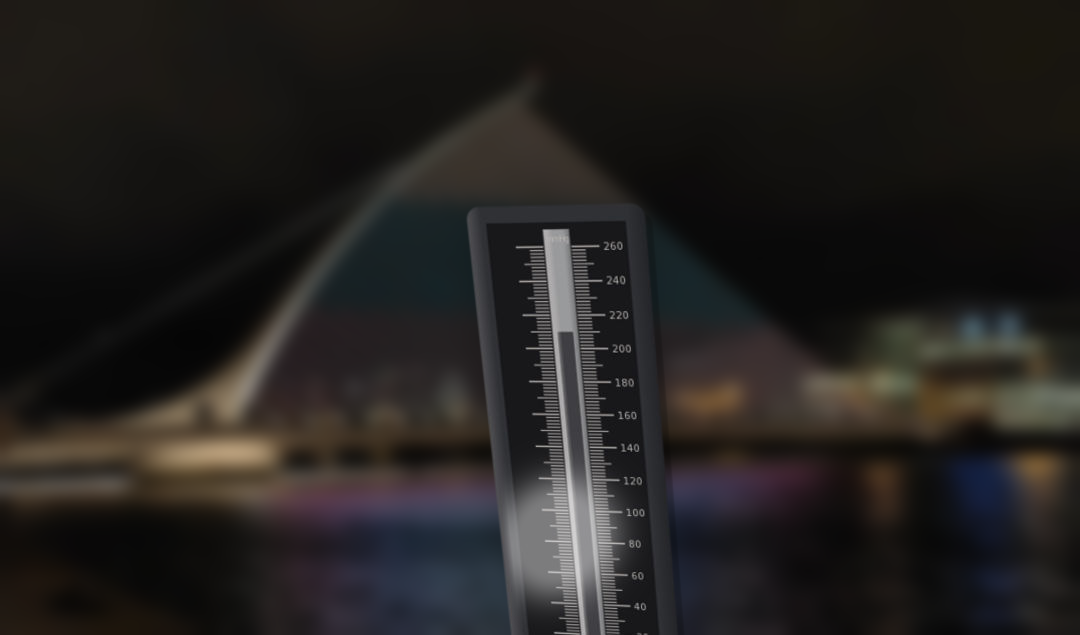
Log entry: **210** mmHg
